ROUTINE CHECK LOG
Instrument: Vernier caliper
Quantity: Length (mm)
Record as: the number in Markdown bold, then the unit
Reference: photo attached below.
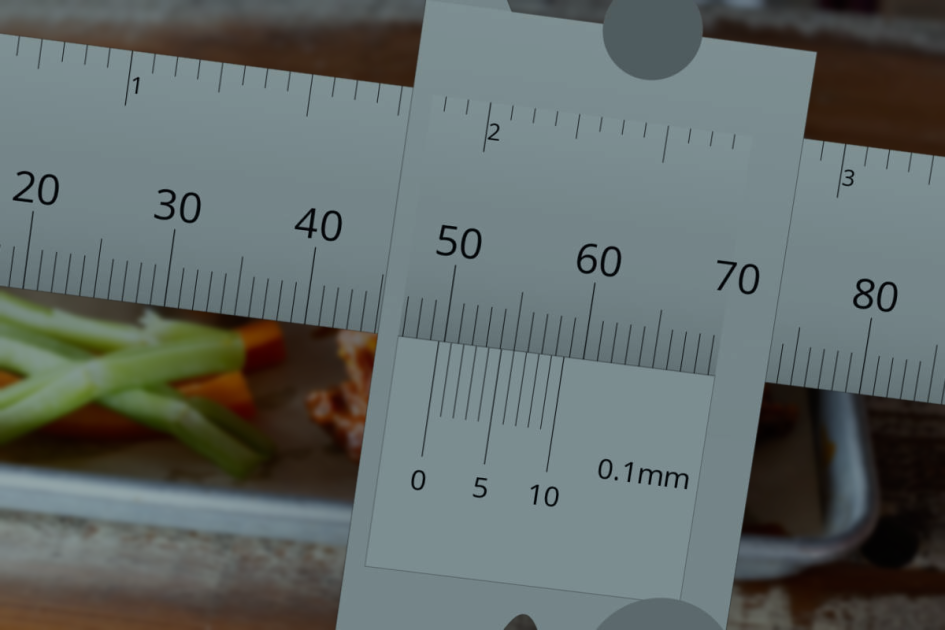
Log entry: **49.6** mm
